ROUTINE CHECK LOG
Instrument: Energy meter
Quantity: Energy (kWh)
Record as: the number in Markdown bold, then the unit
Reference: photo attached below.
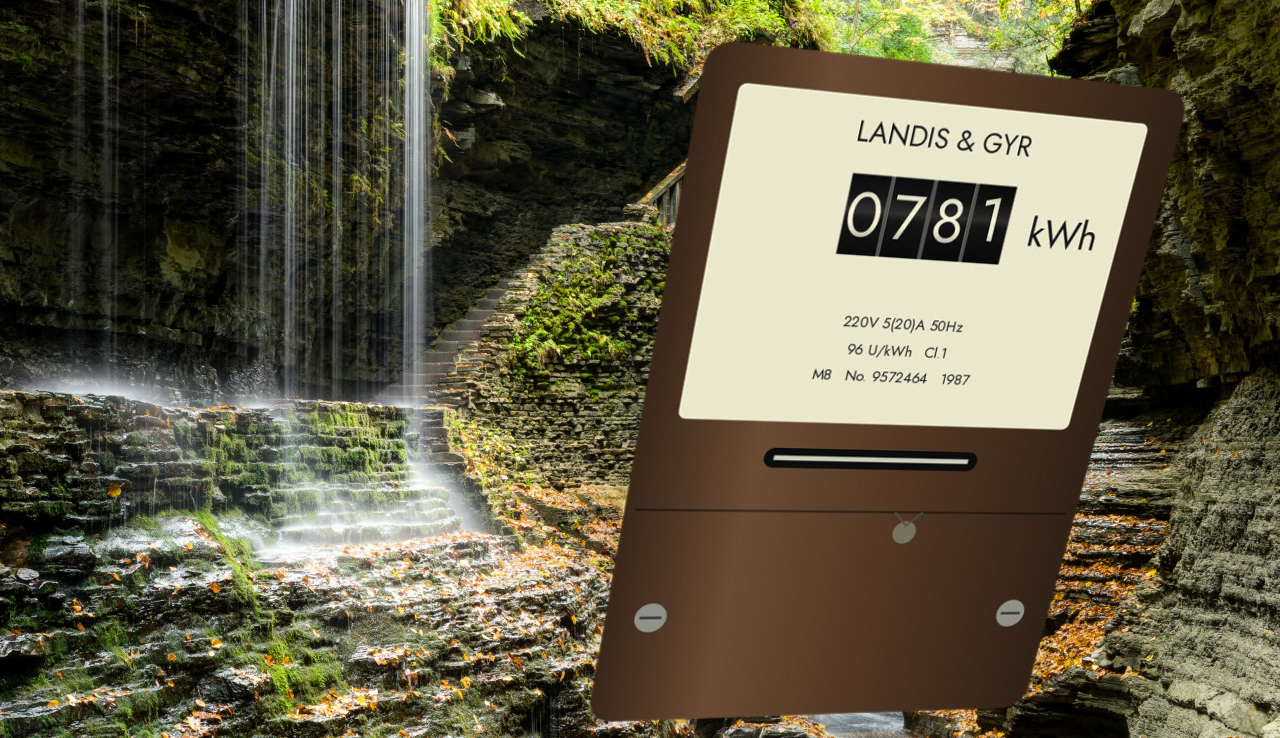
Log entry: **781** kWh
